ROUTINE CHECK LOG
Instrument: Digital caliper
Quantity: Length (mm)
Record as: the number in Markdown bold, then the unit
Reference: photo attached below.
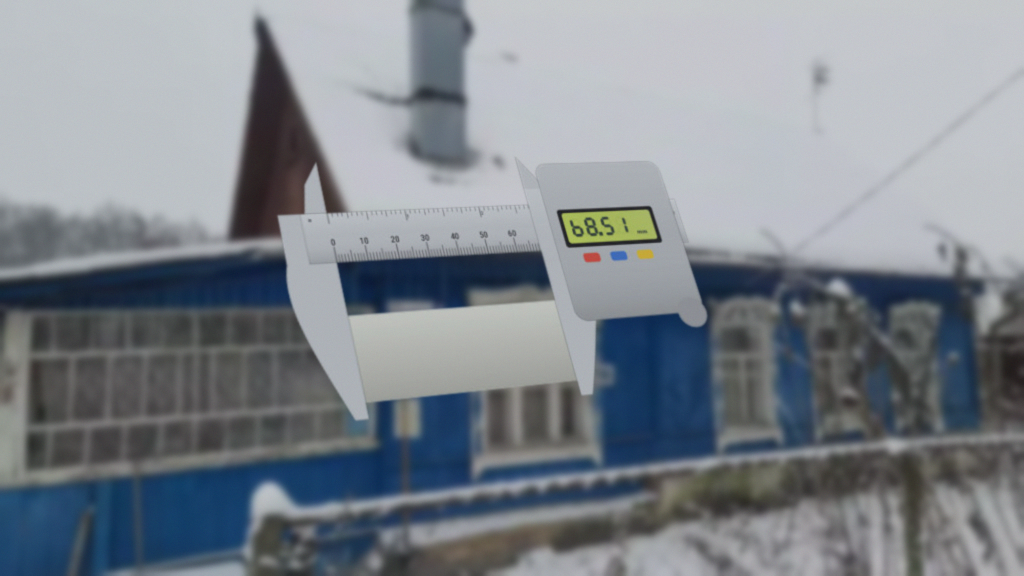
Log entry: **68.51** mm
